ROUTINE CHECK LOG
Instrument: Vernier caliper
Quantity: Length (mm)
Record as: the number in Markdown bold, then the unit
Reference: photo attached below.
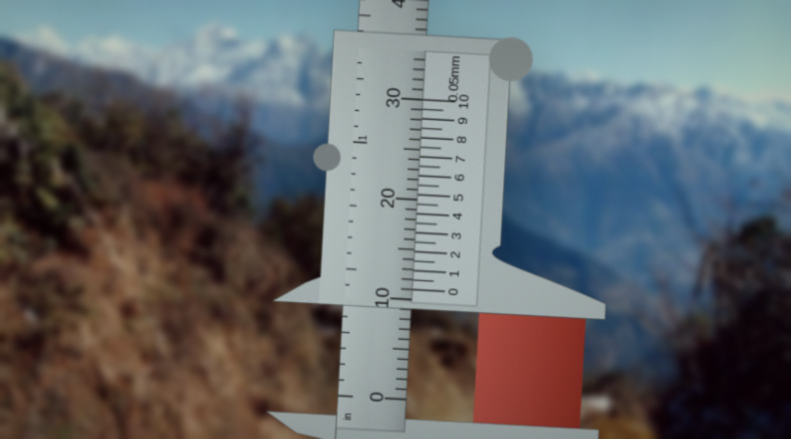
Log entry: **11.0** mm
